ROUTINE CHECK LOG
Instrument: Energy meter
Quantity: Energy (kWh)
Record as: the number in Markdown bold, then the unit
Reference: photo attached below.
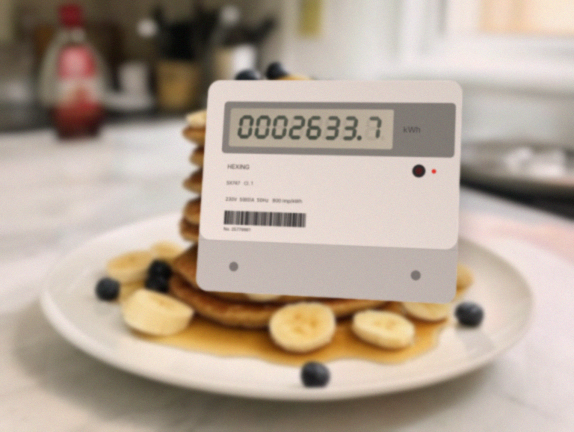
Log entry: **2633.7** kWh
